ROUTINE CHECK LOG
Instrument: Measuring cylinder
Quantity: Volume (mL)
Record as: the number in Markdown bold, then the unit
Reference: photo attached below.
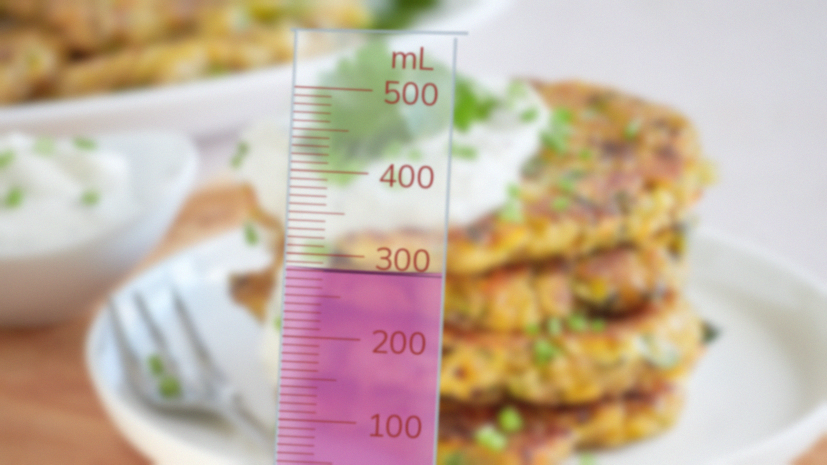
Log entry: **280** mL
